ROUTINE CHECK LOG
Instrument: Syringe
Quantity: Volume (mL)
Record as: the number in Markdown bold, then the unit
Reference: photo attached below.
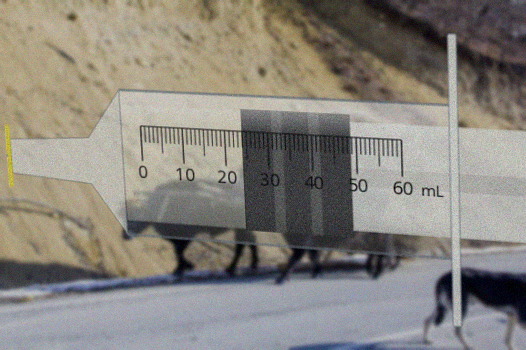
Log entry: **24** mL
